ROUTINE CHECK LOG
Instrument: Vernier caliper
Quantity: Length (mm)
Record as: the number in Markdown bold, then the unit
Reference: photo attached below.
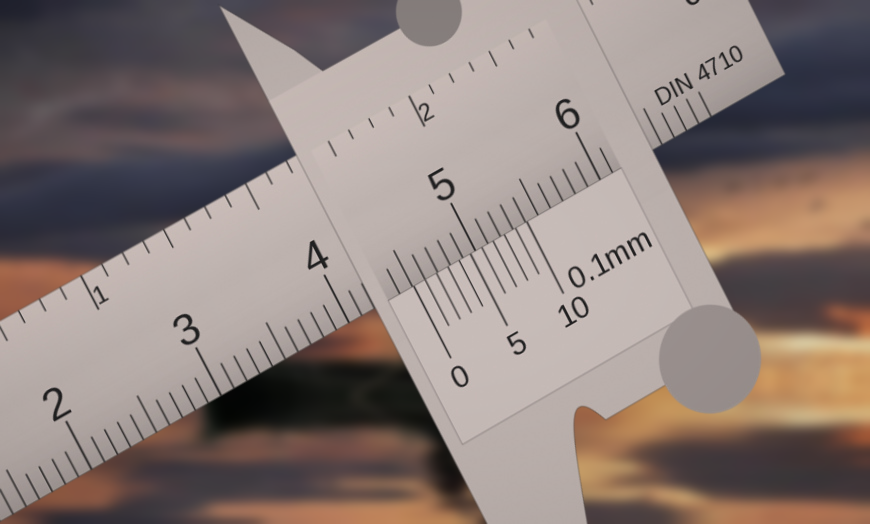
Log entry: **45.1** mm
